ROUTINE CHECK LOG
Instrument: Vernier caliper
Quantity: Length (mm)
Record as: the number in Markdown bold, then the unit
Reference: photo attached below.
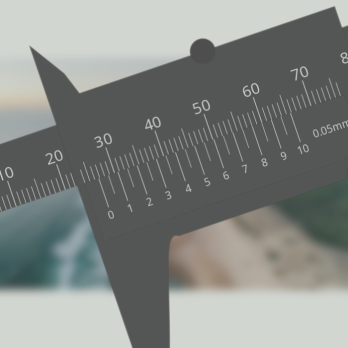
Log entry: **26.8** mm
